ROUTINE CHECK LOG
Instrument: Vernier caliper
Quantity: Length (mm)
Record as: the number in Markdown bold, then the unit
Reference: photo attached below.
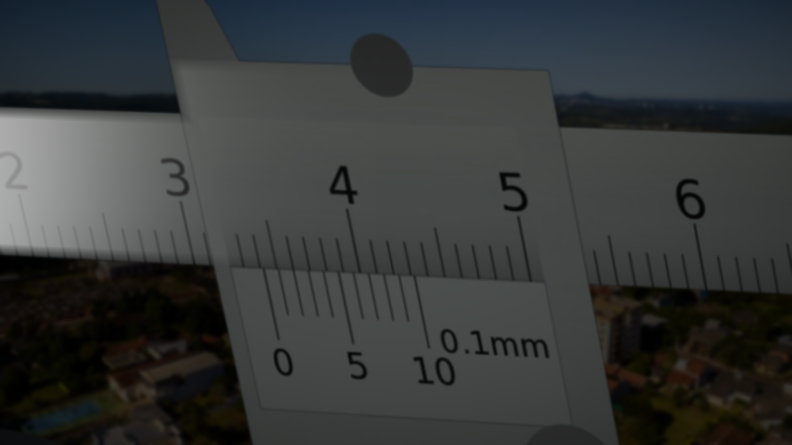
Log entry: **34.2** mm
